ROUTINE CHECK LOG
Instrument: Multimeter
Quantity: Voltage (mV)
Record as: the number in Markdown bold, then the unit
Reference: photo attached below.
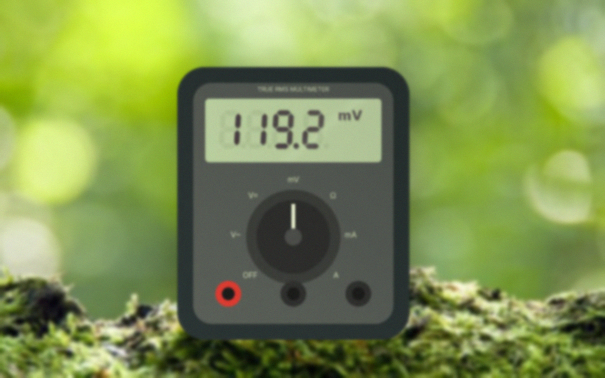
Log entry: **119.2** mV
